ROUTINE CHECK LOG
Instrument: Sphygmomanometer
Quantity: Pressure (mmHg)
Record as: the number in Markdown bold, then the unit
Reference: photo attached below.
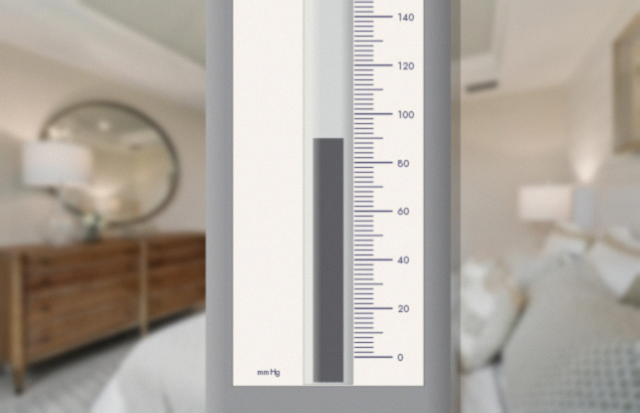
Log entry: **90** mmHg
